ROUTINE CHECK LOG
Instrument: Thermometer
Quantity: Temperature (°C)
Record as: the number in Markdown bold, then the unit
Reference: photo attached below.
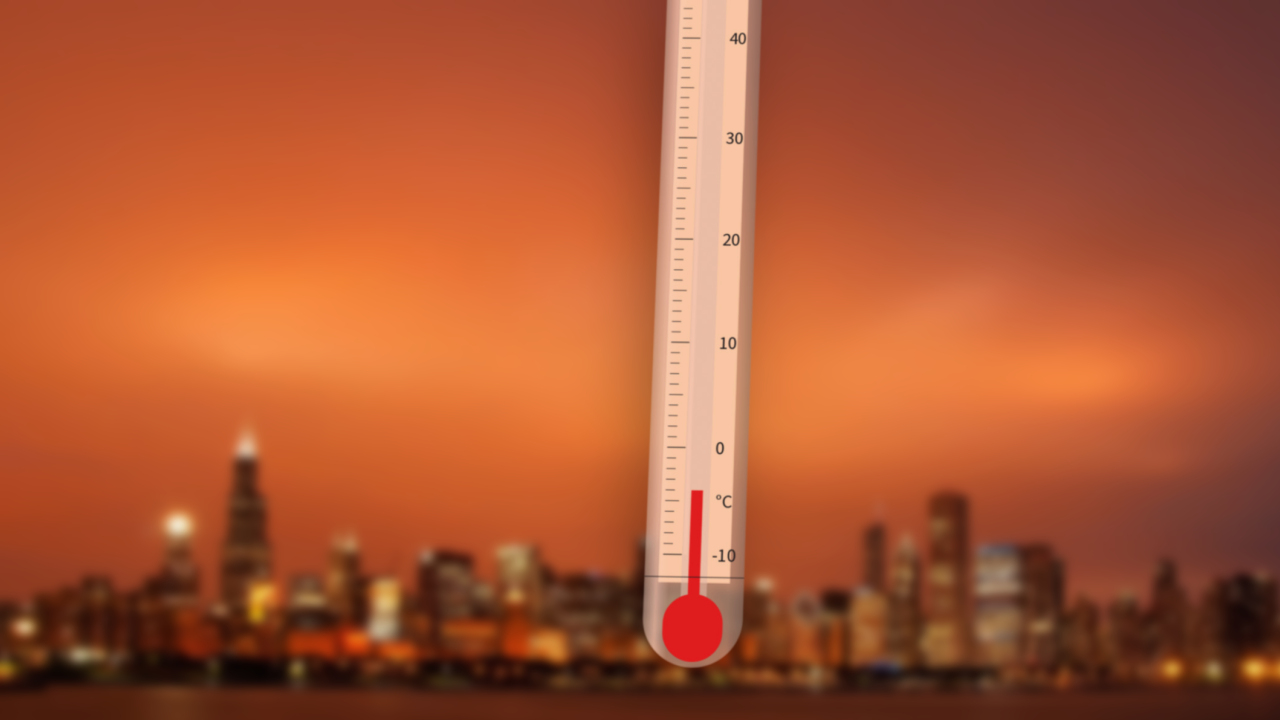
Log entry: **-4** °C
